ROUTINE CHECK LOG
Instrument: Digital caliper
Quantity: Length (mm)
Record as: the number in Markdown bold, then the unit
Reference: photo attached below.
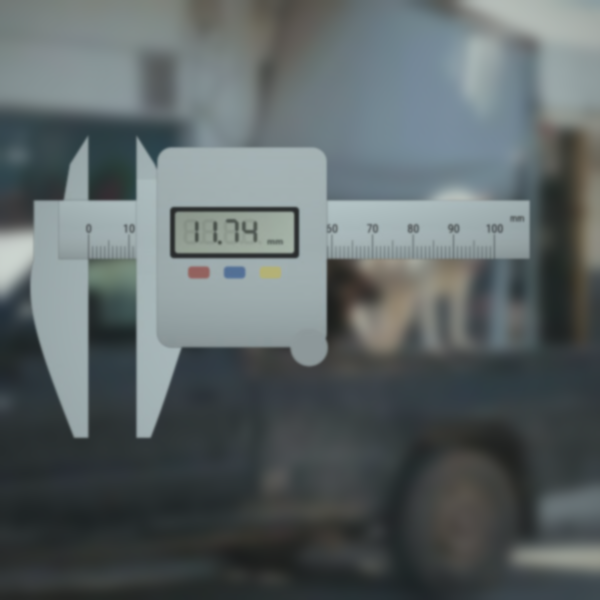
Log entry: **11.74** mm
